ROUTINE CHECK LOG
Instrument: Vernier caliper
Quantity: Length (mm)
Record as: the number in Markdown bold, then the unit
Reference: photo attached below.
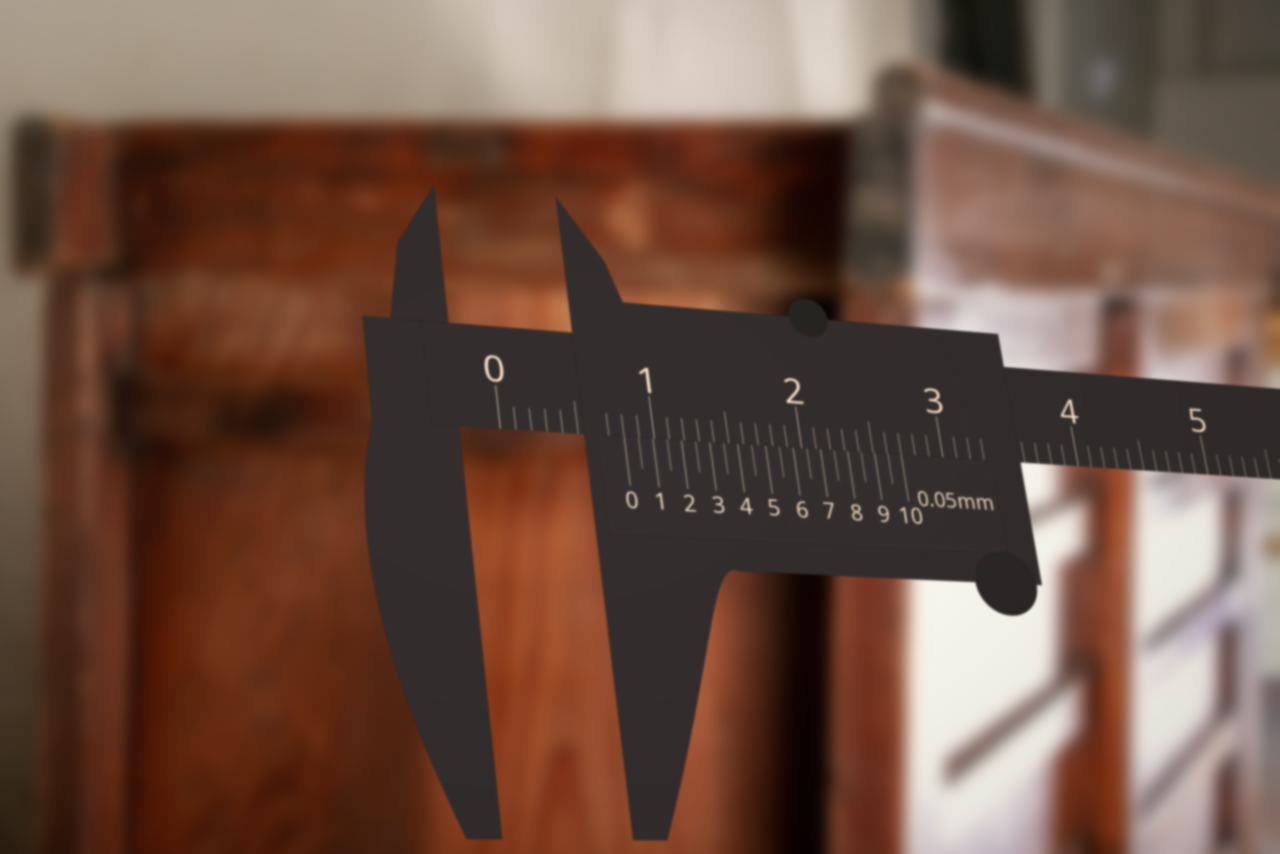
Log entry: **8.0** mm
